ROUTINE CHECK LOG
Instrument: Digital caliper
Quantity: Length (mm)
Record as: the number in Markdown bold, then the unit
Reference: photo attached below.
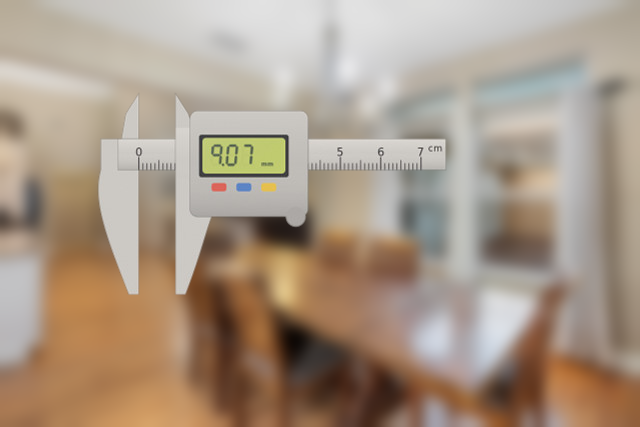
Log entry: **9.07** mm
